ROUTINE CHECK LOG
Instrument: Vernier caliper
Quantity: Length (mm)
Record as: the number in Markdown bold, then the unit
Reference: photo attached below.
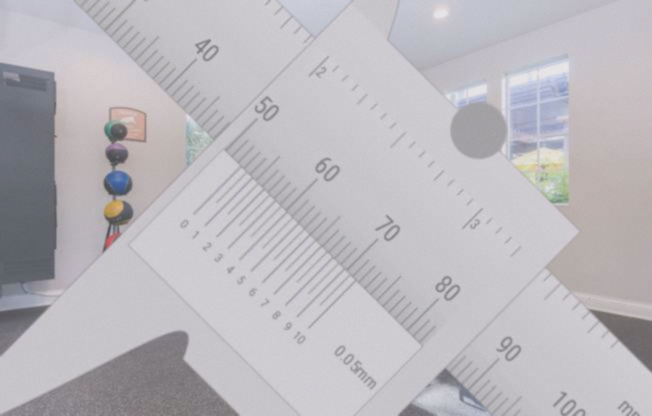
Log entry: **52.6** mm
